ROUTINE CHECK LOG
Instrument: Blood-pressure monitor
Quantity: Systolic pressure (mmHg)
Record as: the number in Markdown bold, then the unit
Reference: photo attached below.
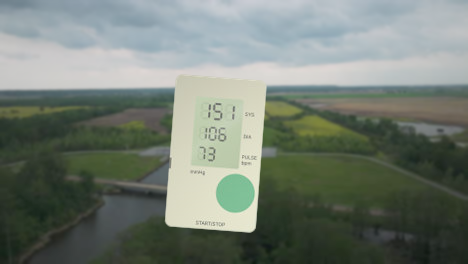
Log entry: **151** mmHg
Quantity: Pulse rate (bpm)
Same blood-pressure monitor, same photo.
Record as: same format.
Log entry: **73** bpm
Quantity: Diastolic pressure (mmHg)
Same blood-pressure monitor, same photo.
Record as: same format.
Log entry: **106** mmHg
